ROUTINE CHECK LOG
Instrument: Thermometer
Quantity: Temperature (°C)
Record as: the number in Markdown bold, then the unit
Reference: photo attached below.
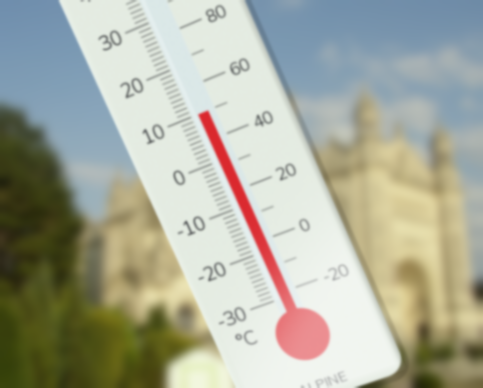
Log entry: **10** °C
